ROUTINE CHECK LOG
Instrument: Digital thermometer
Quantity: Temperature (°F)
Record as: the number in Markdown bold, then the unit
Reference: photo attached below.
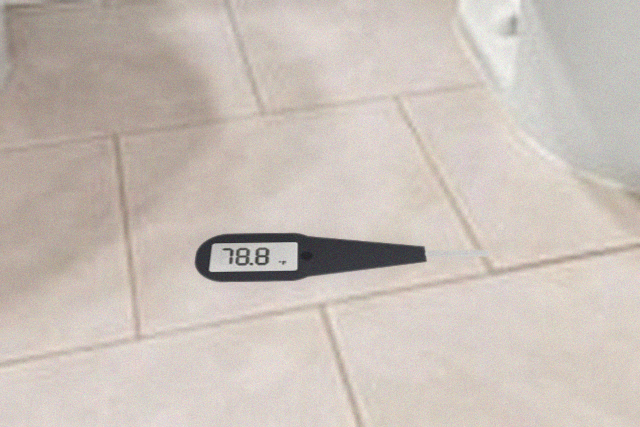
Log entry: **78.8** °F
